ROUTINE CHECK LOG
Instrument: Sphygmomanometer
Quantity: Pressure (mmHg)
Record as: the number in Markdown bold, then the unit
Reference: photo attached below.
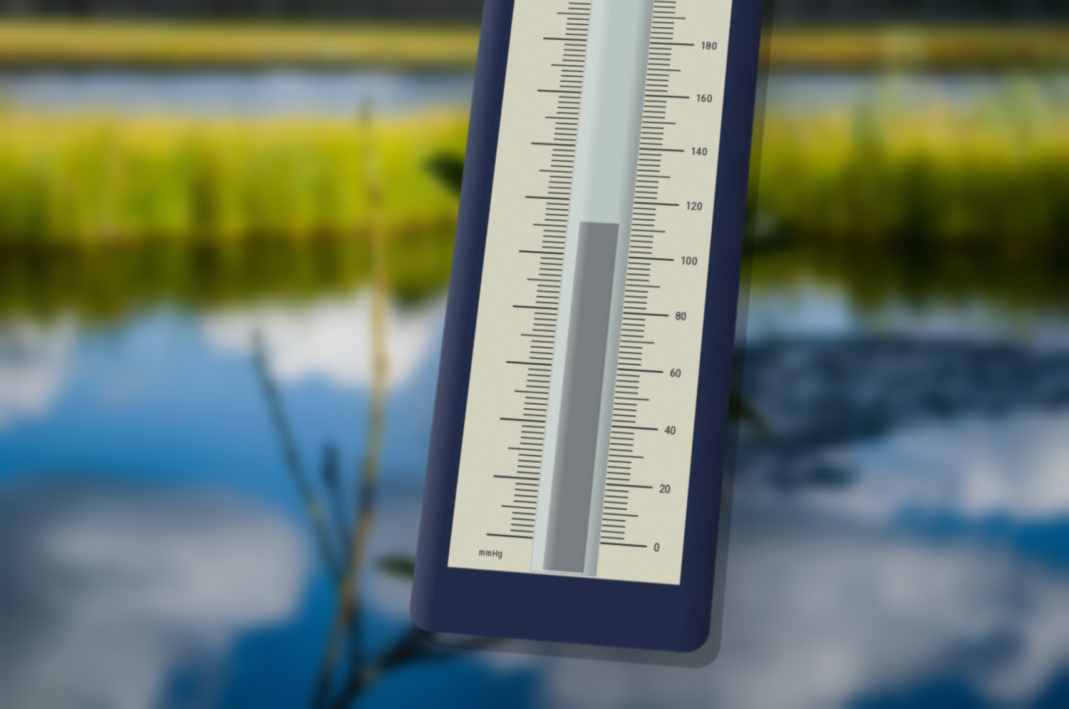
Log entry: **112** mmHg
